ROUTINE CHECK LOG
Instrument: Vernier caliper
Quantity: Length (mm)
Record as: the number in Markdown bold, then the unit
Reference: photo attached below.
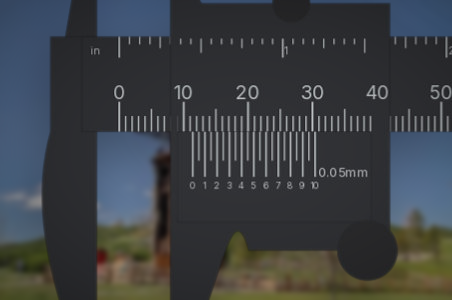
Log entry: **11.4** mm
